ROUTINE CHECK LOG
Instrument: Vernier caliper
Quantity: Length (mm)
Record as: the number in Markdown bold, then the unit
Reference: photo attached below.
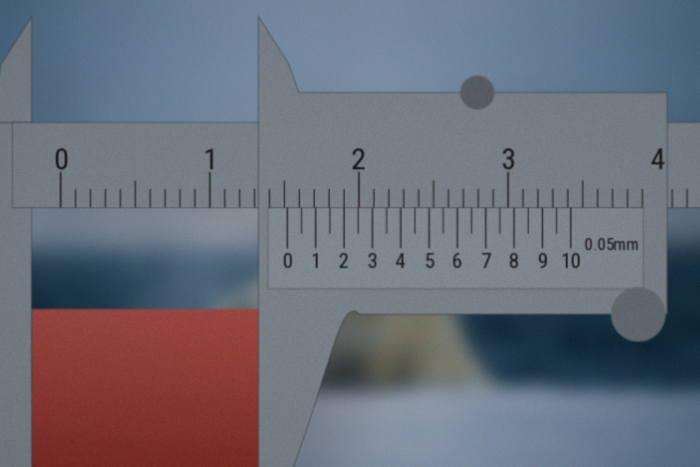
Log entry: **15.2** mm
